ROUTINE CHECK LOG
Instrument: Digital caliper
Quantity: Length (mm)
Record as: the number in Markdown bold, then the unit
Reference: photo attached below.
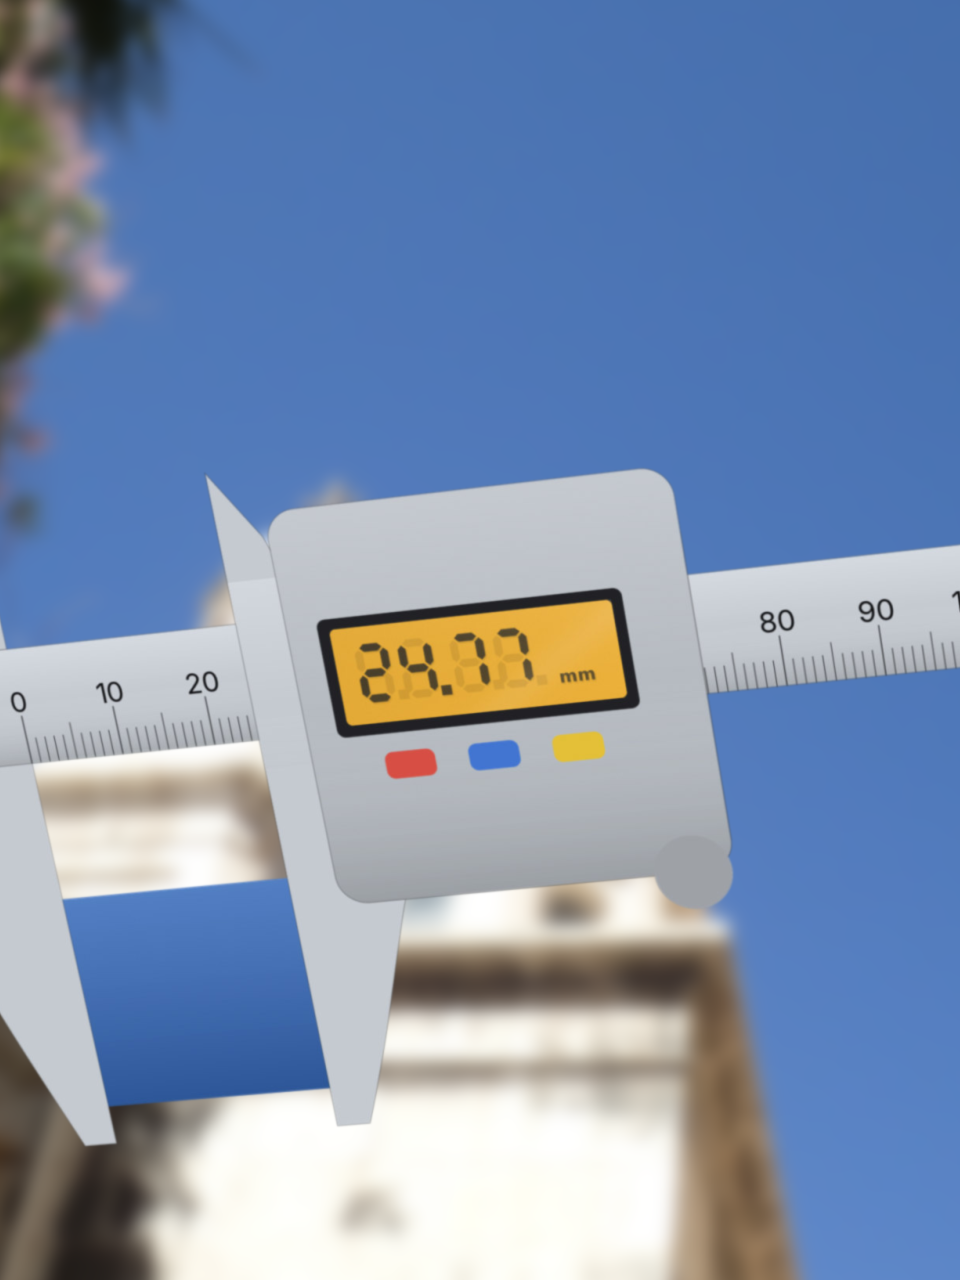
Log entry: **24.77** mm
